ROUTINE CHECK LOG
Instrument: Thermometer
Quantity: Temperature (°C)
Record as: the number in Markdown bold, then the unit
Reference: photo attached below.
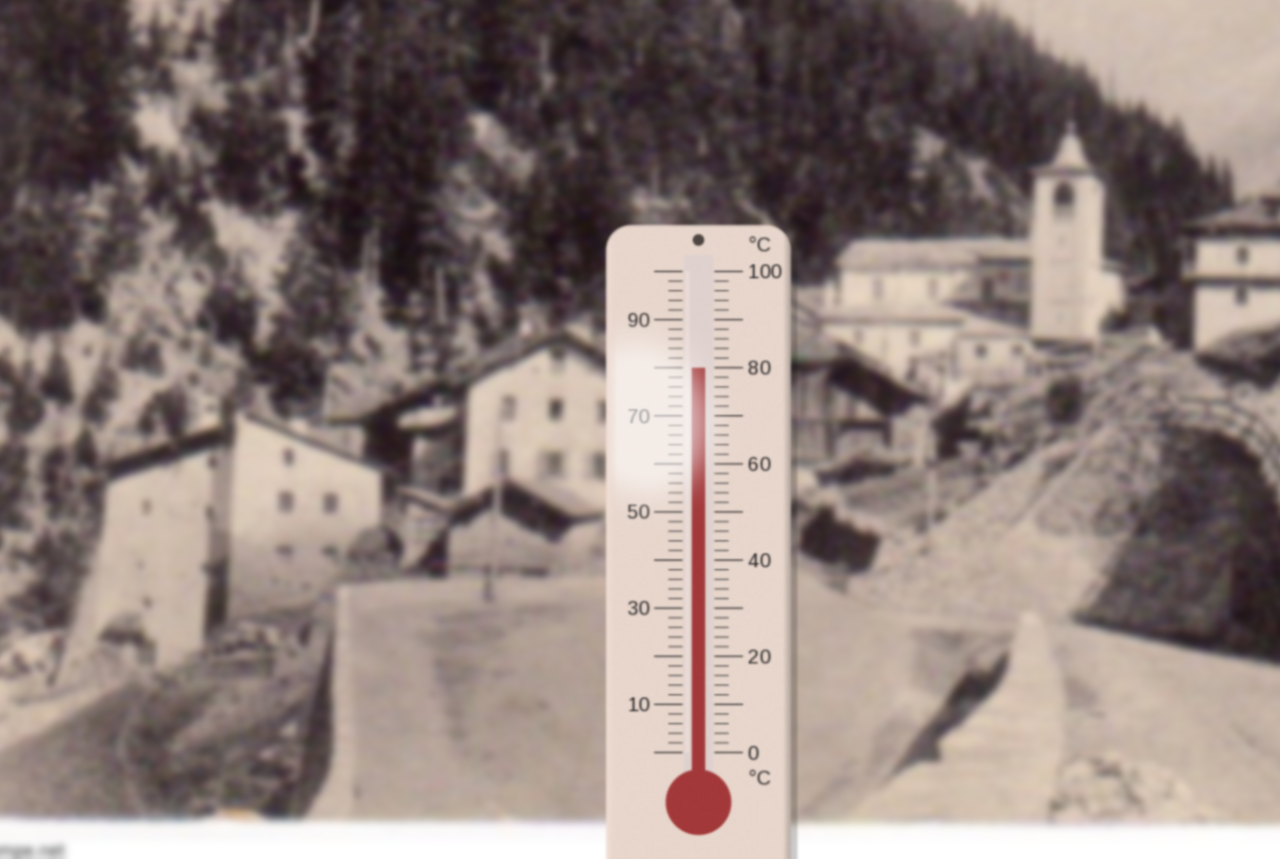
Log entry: **80** °C
